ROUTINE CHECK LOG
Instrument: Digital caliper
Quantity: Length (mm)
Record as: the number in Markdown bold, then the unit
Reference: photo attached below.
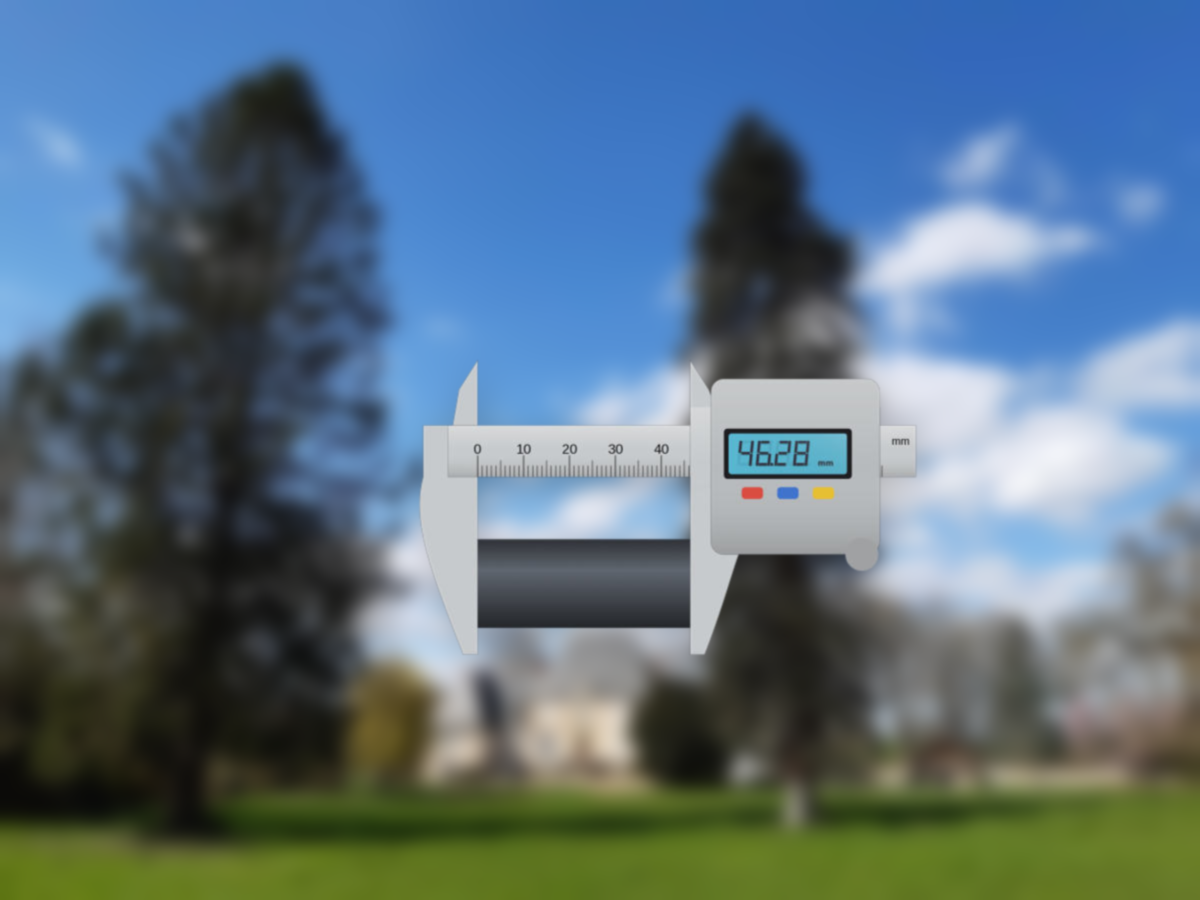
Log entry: **46.28** mm
